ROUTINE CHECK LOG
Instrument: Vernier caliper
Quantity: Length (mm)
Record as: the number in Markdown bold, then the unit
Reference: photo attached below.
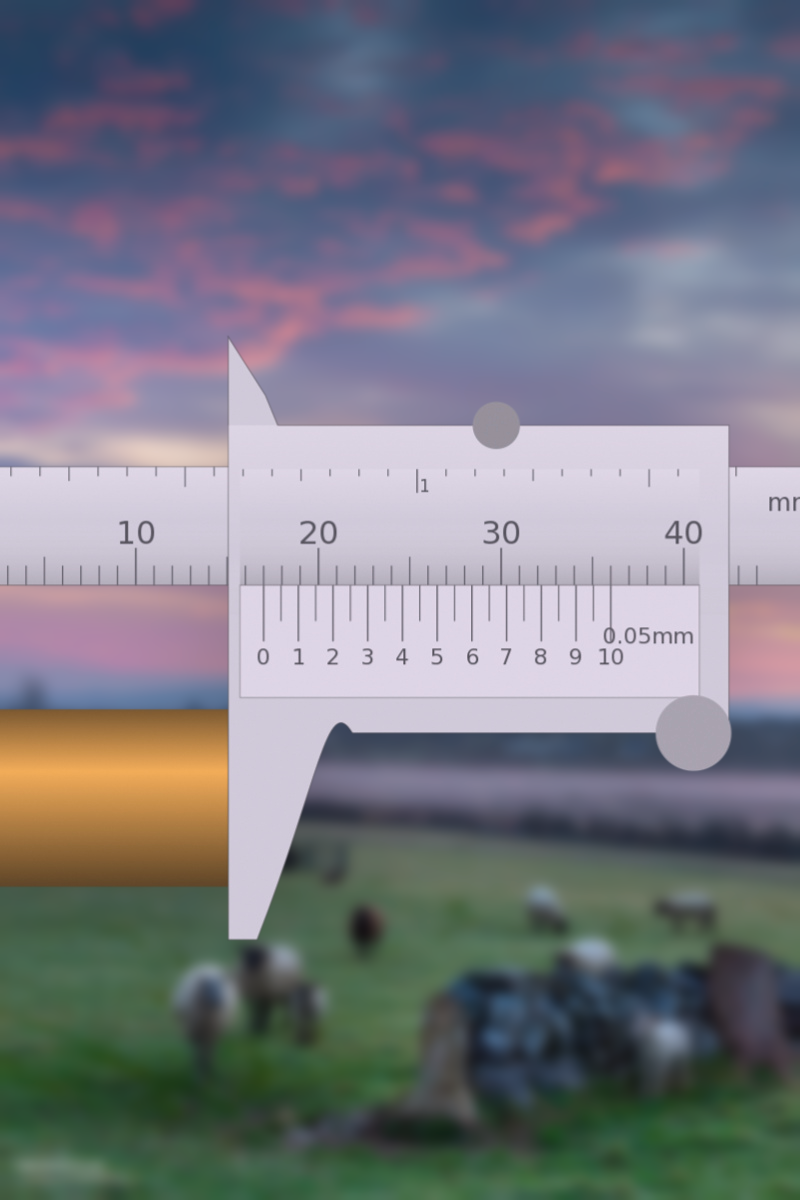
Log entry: **17.0** mm
